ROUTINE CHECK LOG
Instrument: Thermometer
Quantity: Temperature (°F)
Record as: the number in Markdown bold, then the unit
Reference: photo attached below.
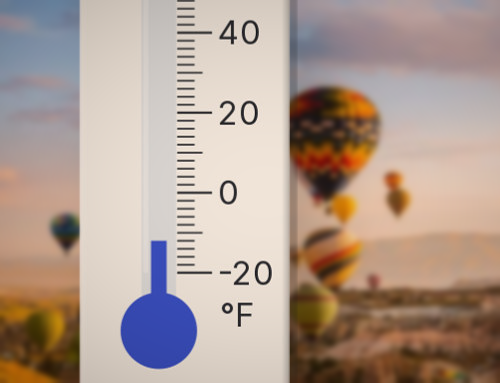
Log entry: **-12** °F
